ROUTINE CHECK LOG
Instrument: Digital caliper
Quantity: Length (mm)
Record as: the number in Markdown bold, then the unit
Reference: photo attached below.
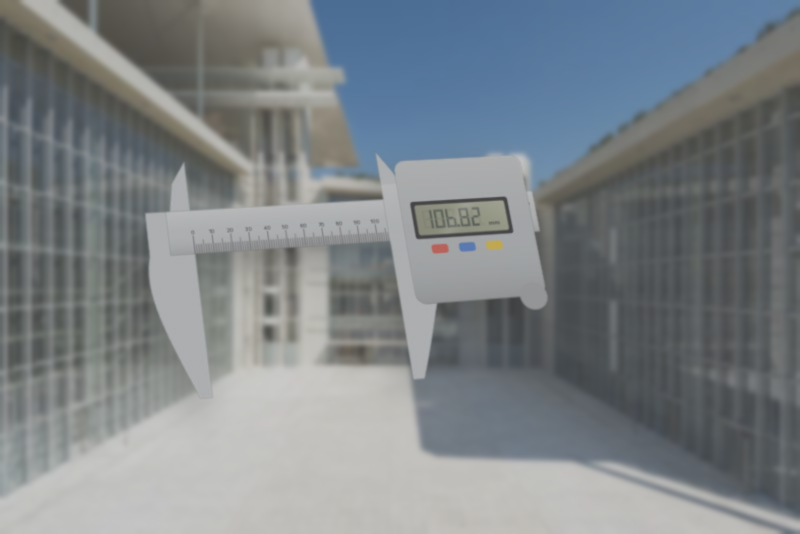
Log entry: **106.82** mm
